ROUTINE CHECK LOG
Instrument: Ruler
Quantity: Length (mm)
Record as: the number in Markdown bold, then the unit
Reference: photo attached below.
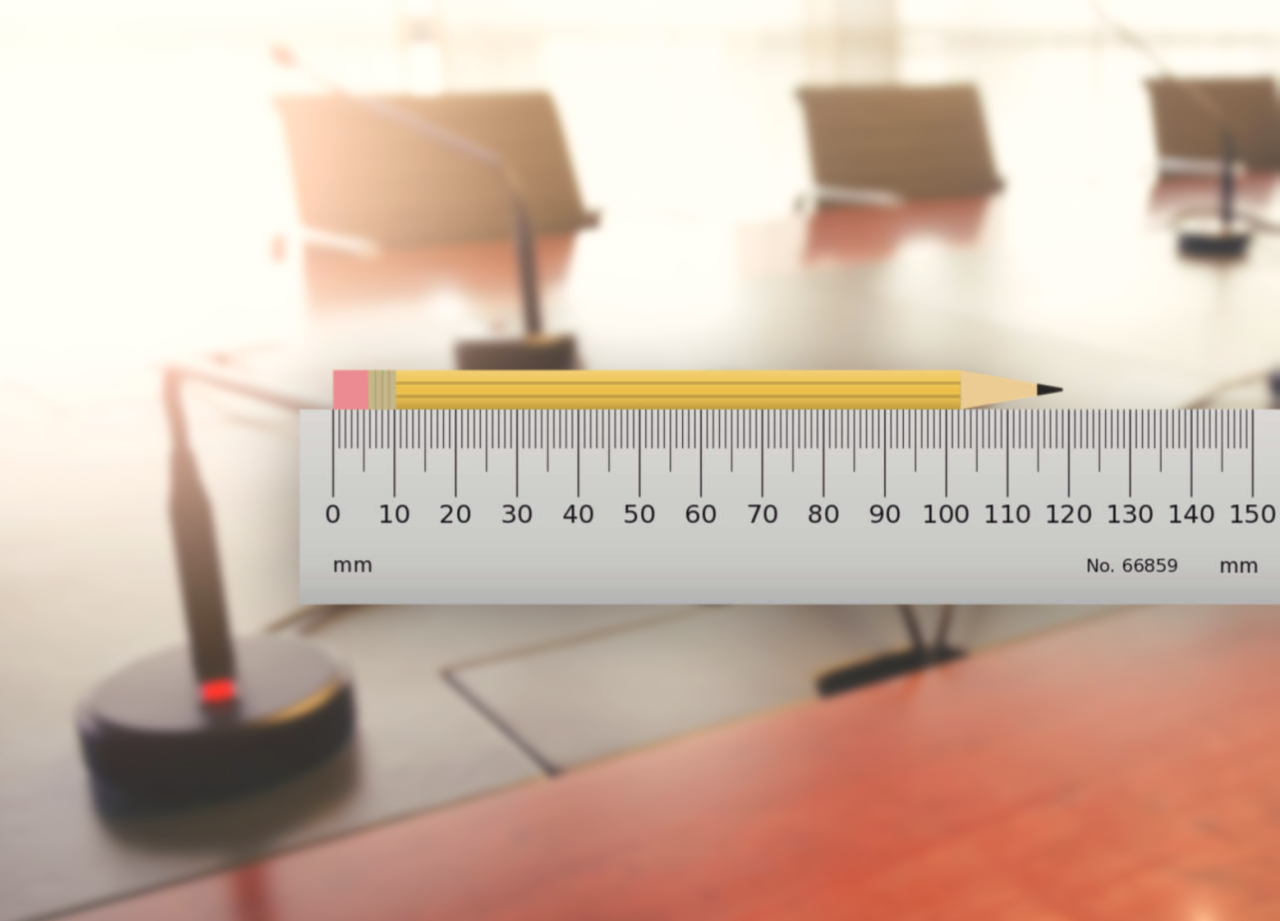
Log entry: **119** mm
